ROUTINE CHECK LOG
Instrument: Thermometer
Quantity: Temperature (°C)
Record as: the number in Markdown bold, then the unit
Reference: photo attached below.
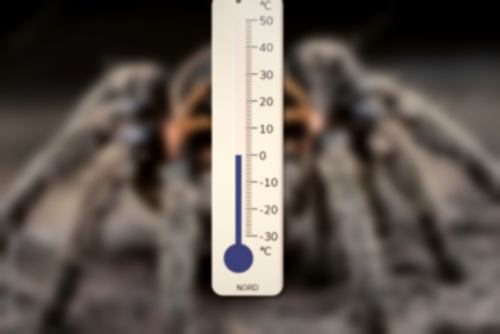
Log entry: **0** °C
